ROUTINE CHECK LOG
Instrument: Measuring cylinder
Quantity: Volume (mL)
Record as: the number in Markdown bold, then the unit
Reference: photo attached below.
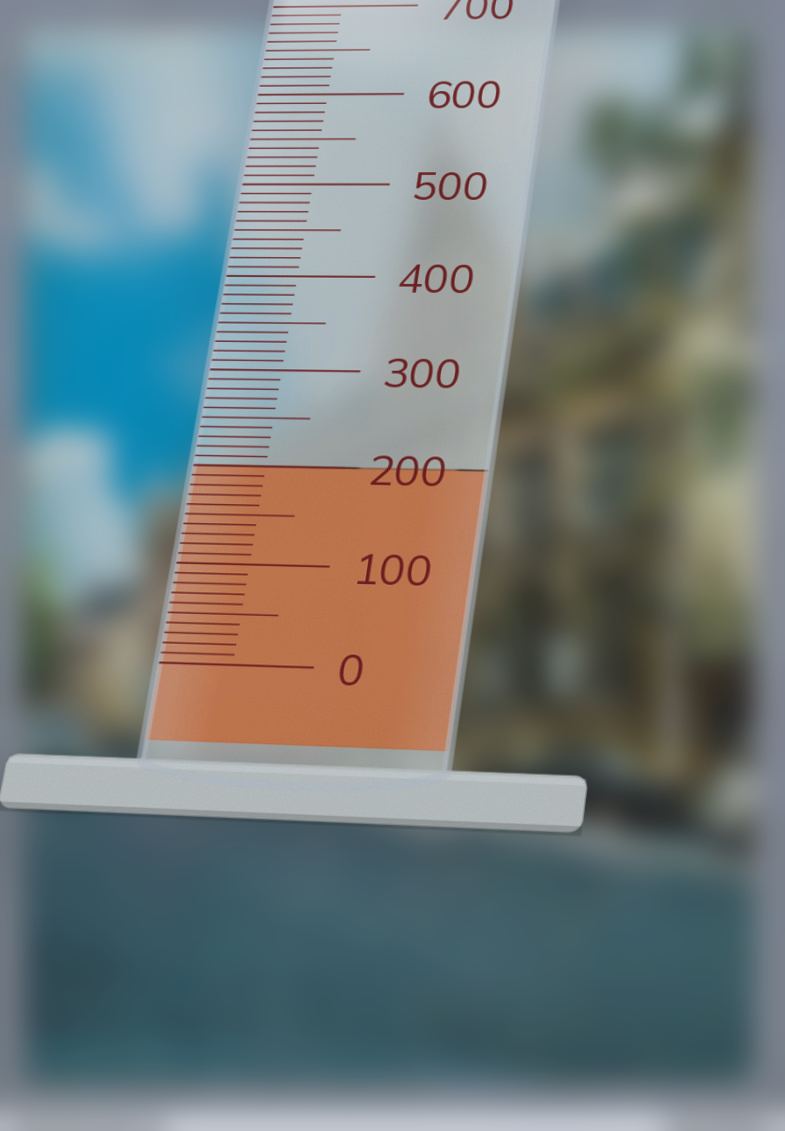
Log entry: **200** mL
